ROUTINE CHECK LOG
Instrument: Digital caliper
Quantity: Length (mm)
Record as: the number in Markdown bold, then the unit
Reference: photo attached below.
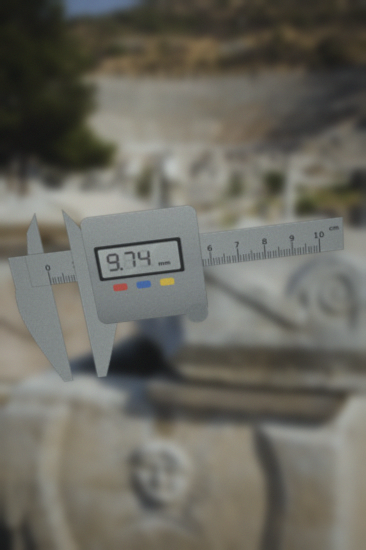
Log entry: **9.74** mm
